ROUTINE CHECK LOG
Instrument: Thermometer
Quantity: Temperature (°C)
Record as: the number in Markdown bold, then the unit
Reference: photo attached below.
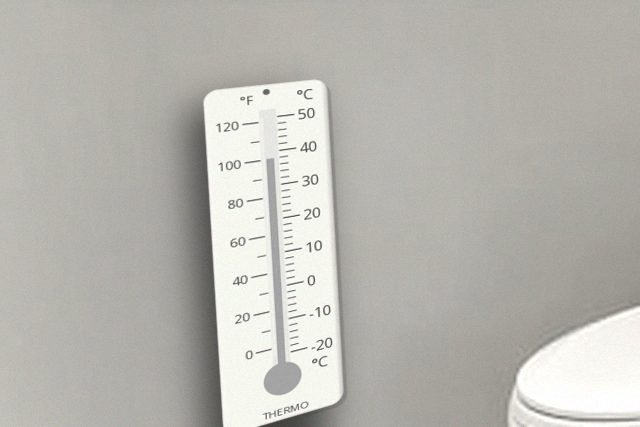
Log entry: **38** °C
